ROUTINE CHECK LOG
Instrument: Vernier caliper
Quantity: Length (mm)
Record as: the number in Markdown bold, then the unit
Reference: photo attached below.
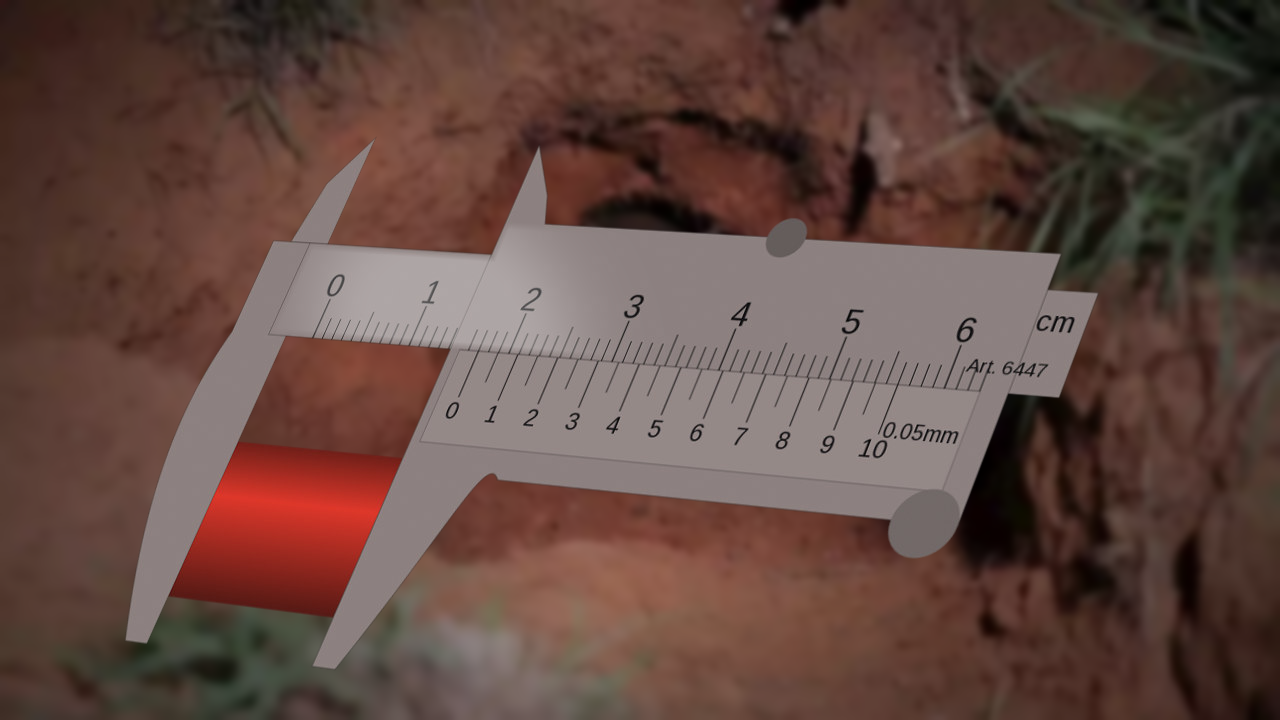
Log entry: **17.0** mm
